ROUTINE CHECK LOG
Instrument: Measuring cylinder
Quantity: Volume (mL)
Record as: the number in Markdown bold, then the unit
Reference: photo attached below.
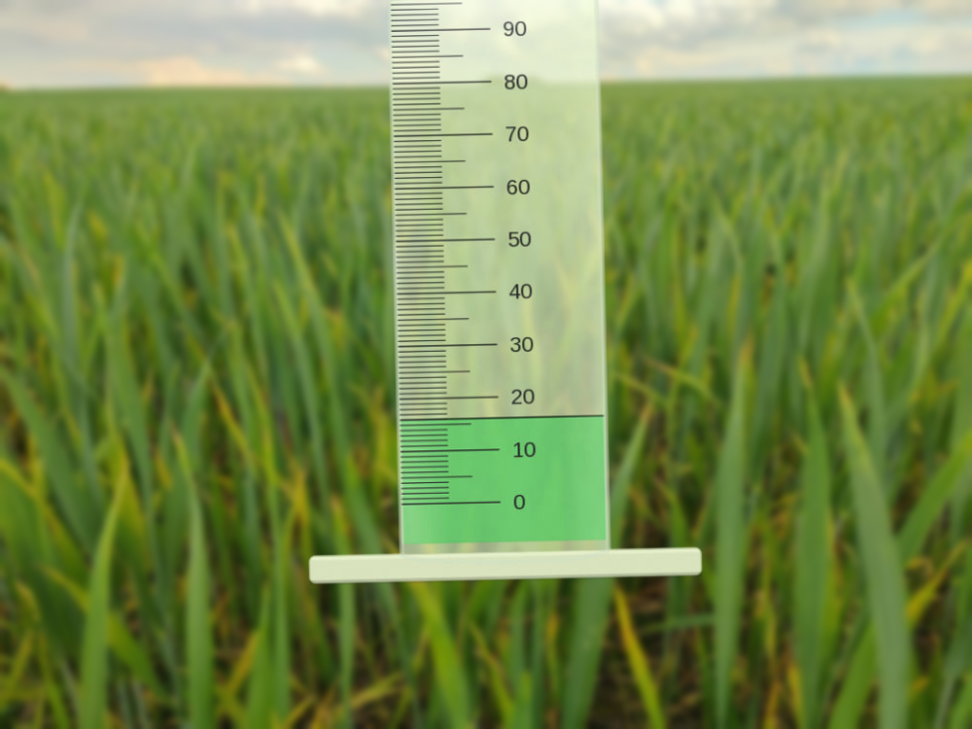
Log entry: **16** mL
